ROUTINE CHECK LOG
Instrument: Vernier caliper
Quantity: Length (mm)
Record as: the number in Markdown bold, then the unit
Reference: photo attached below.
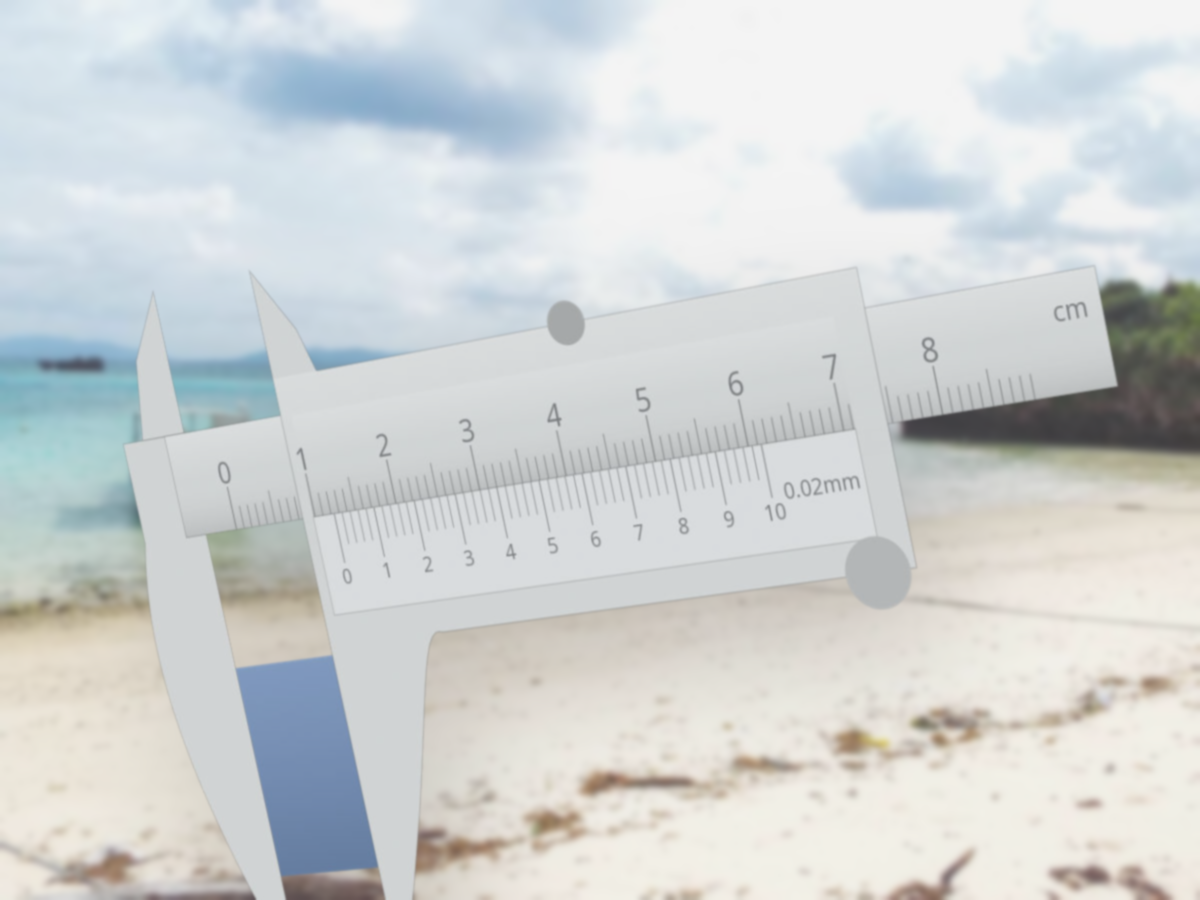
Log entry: **12.4** mm
